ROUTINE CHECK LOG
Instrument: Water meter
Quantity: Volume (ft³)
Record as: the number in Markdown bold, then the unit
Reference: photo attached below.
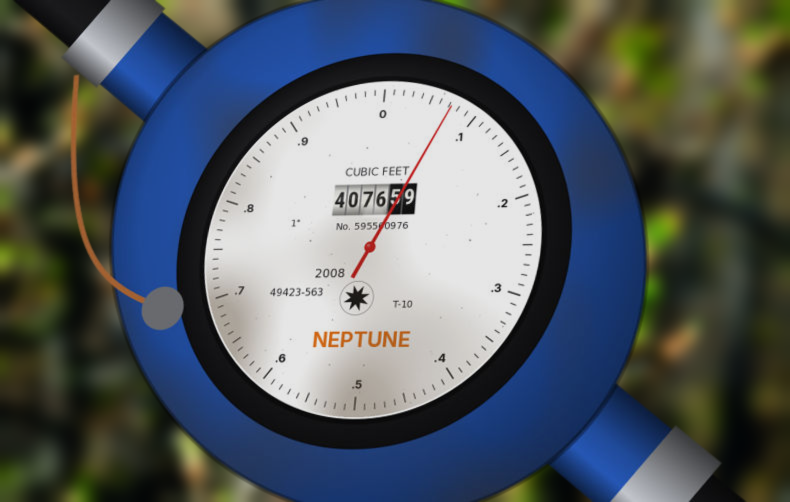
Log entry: **407659.07** ft³
